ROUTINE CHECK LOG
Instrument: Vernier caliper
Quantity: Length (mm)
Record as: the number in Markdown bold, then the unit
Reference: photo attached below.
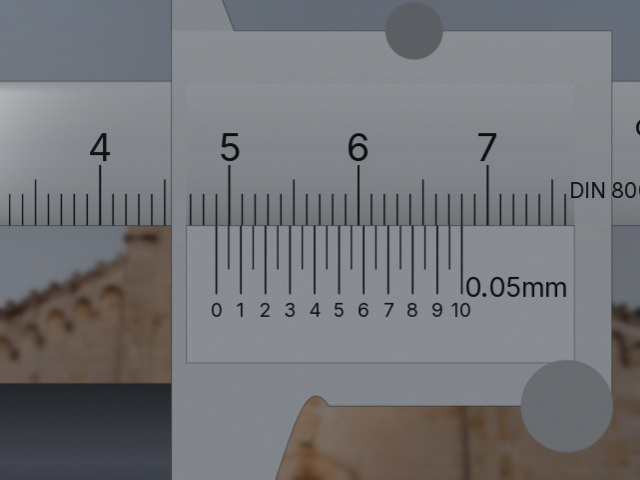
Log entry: **49.0** mm
